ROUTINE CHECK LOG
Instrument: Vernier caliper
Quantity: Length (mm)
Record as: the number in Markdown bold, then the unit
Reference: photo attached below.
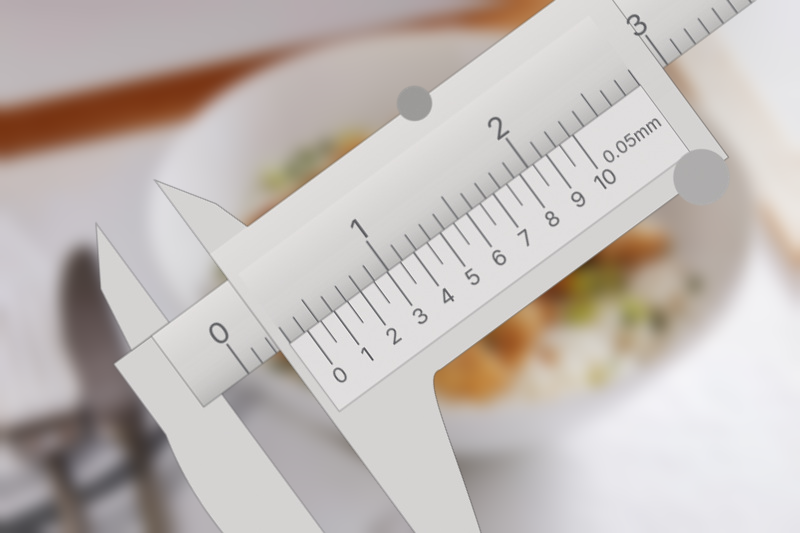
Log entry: **4.2** mm
